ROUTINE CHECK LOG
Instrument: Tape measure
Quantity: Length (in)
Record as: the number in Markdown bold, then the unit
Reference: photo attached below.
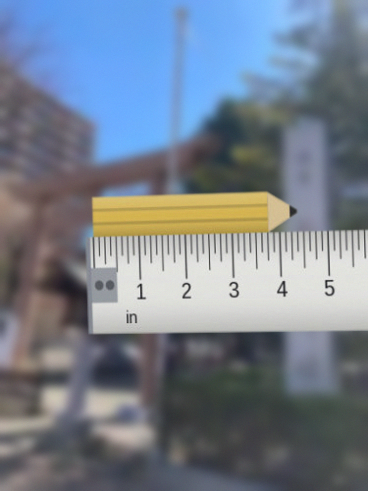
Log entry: **4.375** in
